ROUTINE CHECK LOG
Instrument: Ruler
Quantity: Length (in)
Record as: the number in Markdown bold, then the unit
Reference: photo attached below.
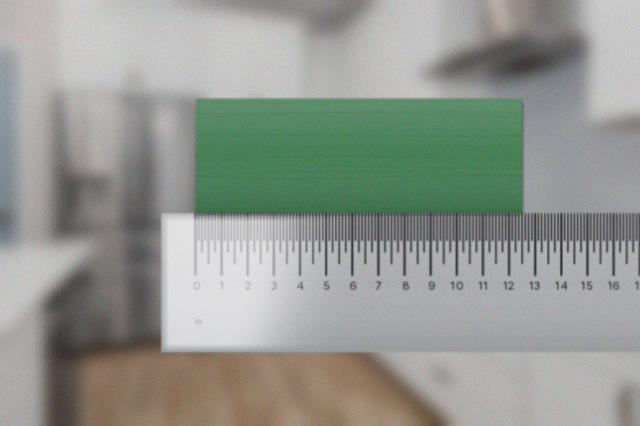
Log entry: **12.5** in
